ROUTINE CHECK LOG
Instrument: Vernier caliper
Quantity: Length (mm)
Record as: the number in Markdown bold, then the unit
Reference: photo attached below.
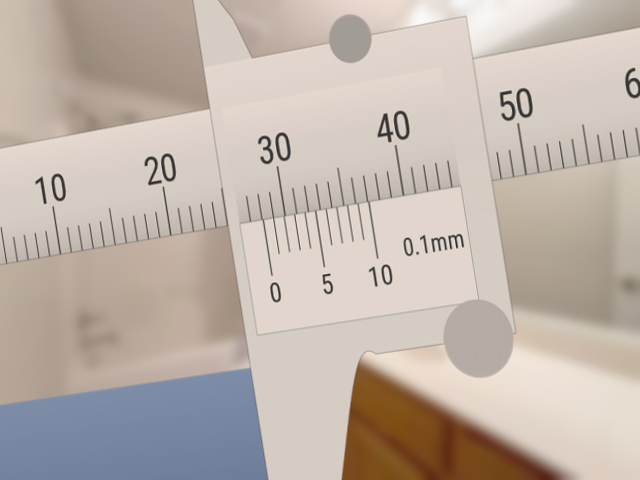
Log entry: **28.1** mm
